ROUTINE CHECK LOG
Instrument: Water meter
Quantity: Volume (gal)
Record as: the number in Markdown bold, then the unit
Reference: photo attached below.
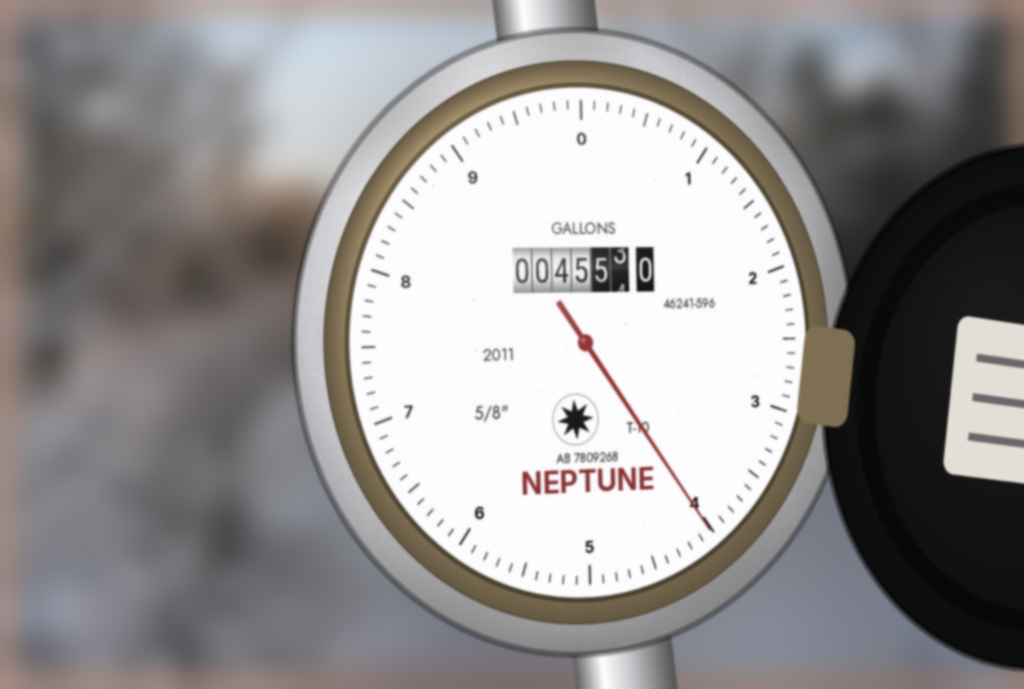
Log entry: **45534.0** gal
